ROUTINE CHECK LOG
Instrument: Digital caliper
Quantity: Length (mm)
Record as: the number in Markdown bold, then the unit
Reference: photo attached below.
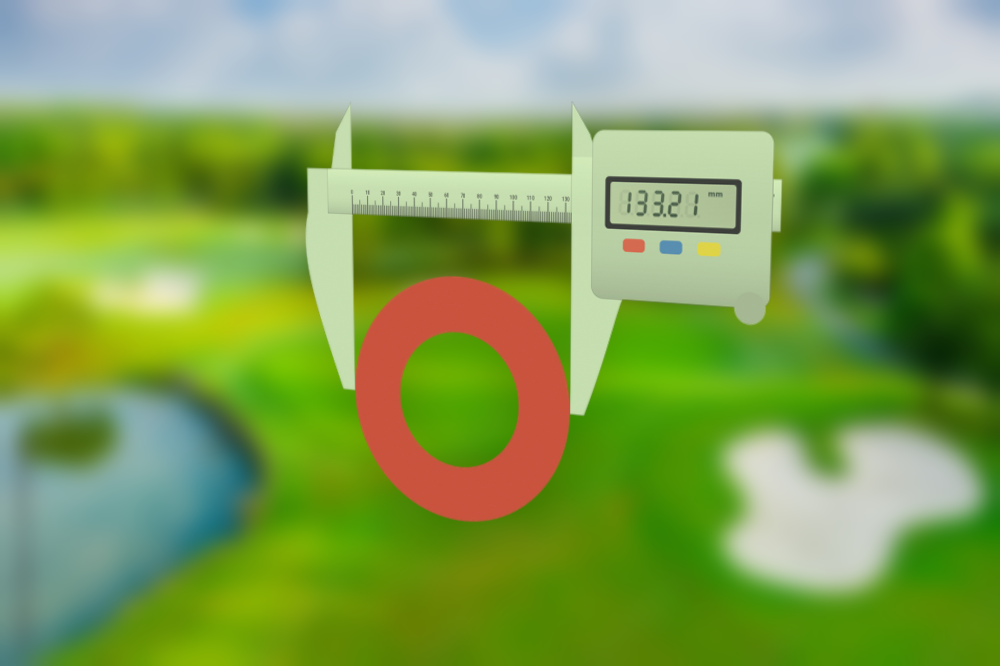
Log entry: **133.21** mm
